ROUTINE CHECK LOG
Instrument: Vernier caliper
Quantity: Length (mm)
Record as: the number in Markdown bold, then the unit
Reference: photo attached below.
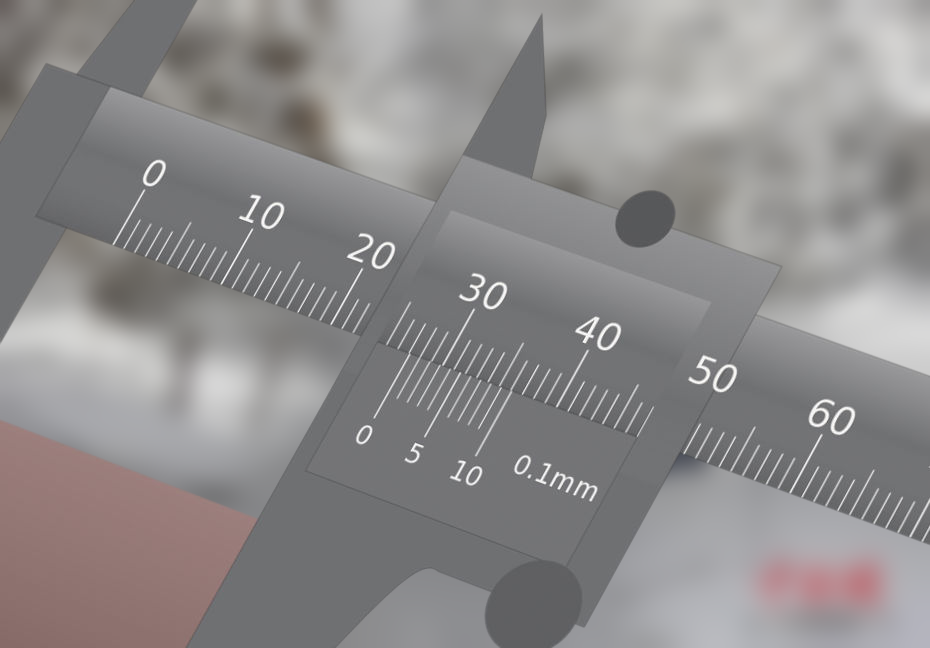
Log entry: **27.1** mm
